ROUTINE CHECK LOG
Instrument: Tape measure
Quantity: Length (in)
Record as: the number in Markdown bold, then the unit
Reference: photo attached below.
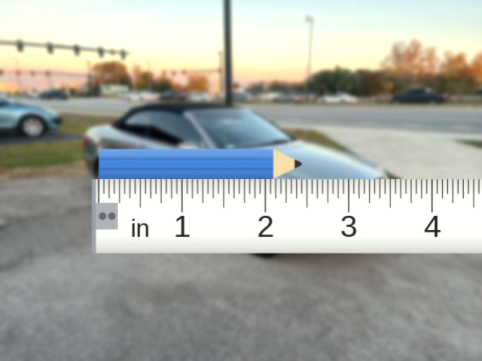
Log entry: **2.4375** in
